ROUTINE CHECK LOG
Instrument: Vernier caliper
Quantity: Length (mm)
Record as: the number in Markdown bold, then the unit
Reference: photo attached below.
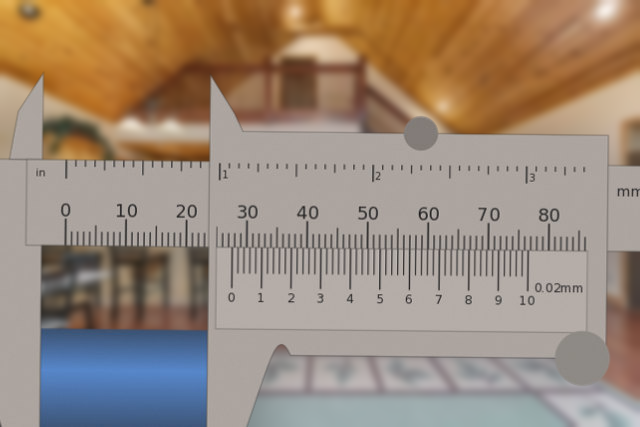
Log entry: **27.6** mm
